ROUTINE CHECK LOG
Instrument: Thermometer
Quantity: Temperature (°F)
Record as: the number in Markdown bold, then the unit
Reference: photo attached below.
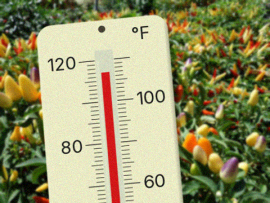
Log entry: **114** °F
